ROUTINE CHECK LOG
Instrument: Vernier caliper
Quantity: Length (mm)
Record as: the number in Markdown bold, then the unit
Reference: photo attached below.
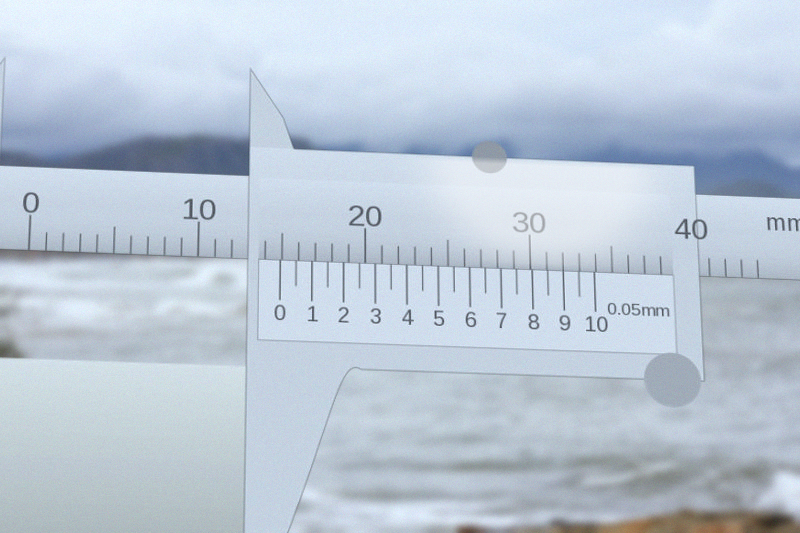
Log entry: **14.9** mm
